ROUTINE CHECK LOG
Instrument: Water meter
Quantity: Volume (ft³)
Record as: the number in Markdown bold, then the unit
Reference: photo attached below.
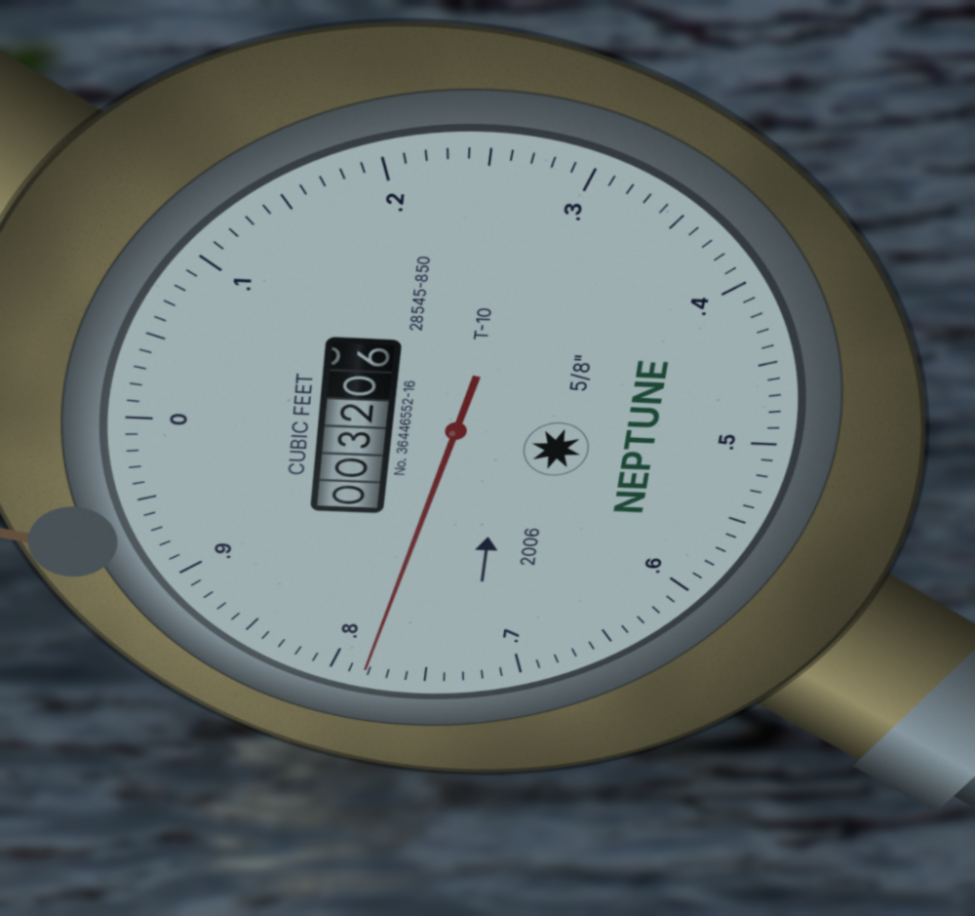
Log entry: **3205.78** ft³
